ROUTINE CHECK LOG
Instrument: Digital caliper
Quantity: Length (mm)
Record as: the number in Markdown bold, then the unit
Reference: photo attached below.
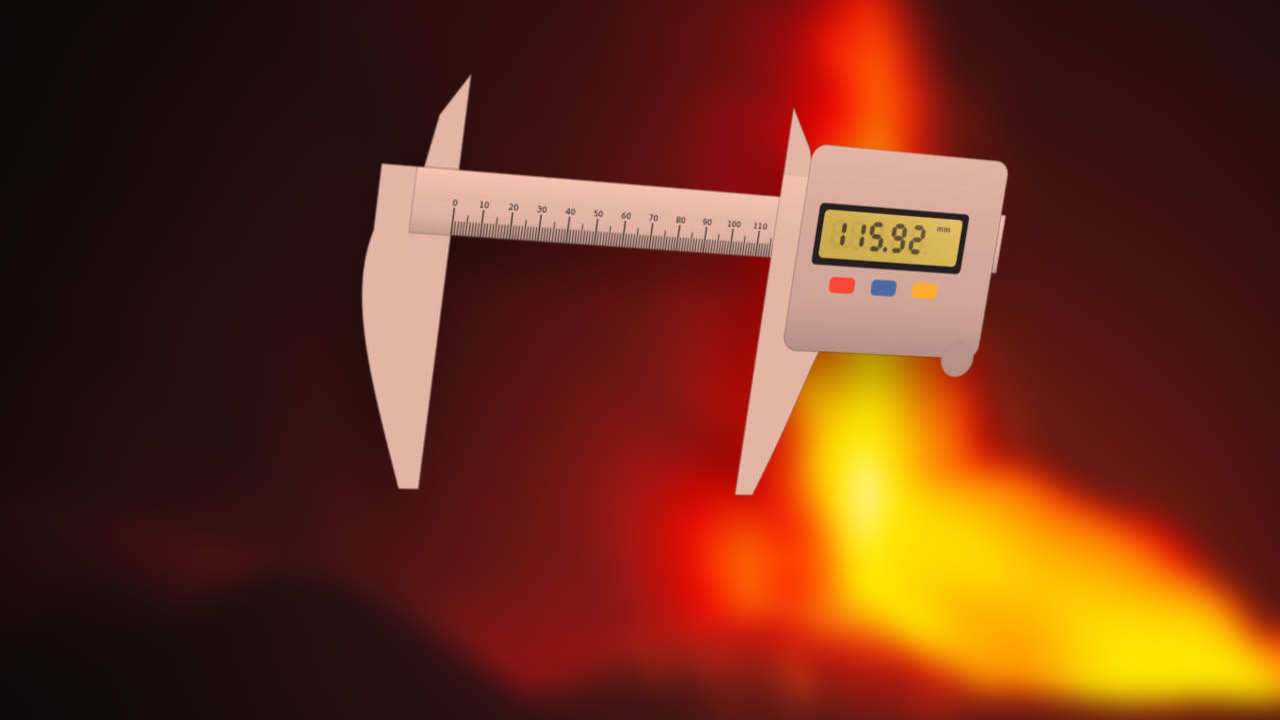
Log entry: **115.92** mm
